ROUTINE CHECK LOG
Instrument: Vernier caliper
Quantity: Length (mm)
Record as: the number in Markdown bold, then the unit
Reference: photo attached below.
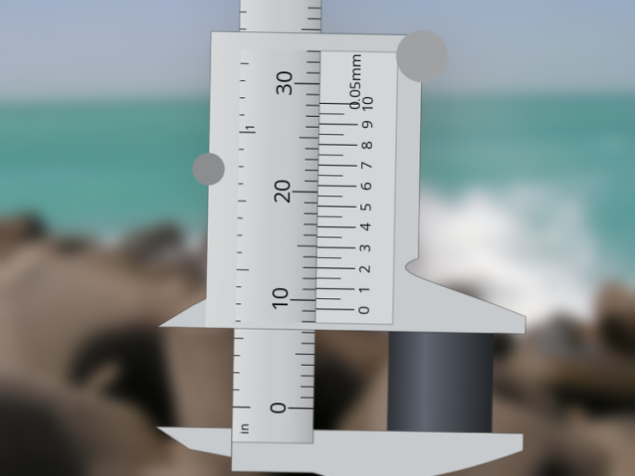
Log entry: **9.2** mm
